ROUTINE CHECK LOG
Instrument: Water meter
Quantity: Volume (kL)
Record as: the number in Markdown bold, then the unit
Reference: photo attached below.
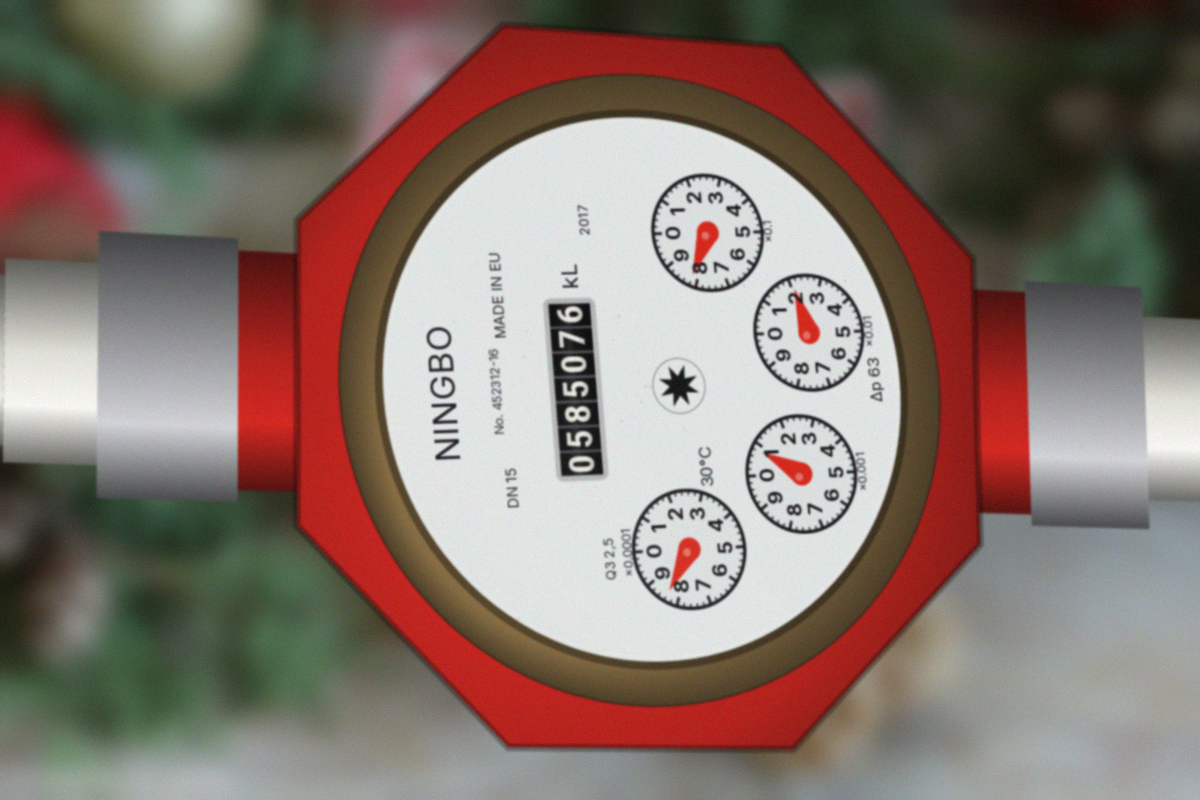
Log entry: **585076.8208** kL
